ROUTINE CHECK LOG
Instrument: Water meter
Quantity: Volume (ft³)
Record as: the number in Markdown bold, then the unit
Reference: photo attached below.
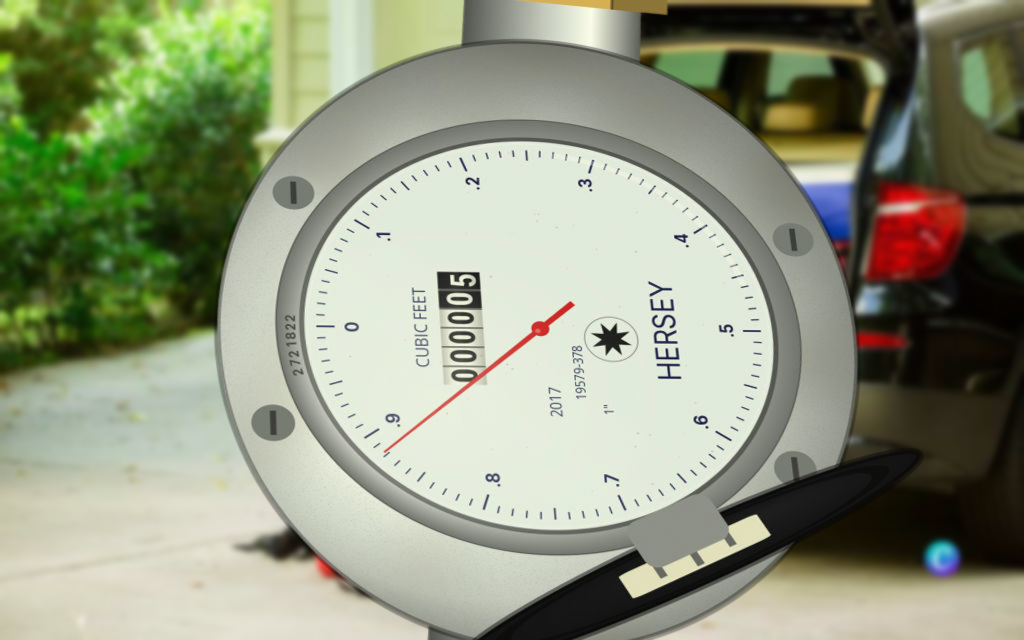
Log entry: **4.88** ft³
